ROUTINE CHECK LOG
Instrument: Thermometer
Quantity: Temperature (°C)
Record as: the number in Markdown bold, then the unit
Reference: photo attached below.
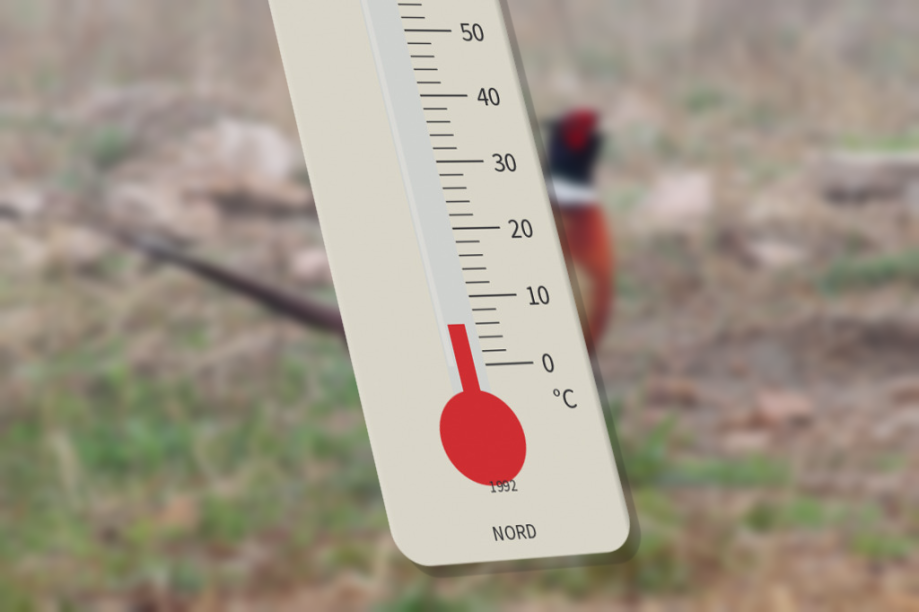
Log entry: **6** °C
